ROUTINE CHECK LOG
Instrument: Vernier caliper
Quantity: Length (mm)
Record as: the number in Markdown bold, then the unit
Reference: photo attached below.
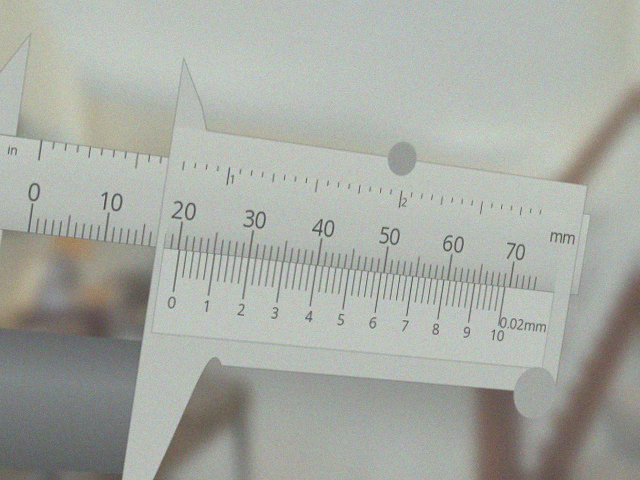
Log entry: **20.2** mm
